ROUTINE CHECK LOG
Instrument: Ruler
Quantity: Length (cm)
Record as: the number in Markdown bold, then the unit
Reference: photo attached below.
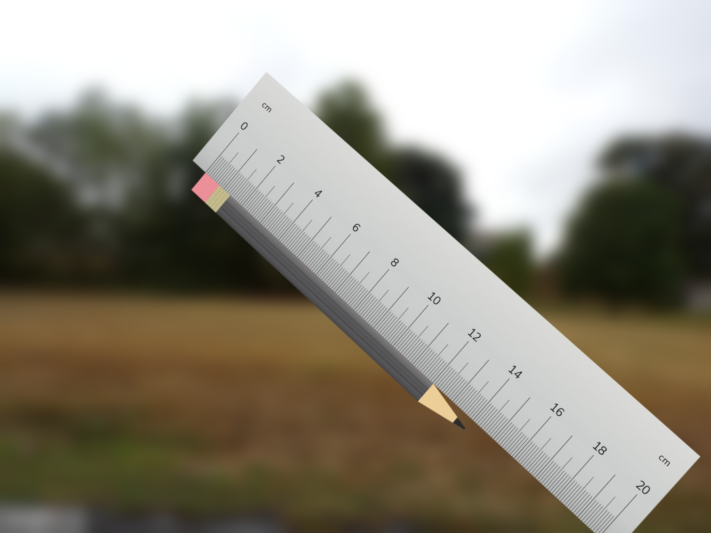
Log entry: **14** cm
